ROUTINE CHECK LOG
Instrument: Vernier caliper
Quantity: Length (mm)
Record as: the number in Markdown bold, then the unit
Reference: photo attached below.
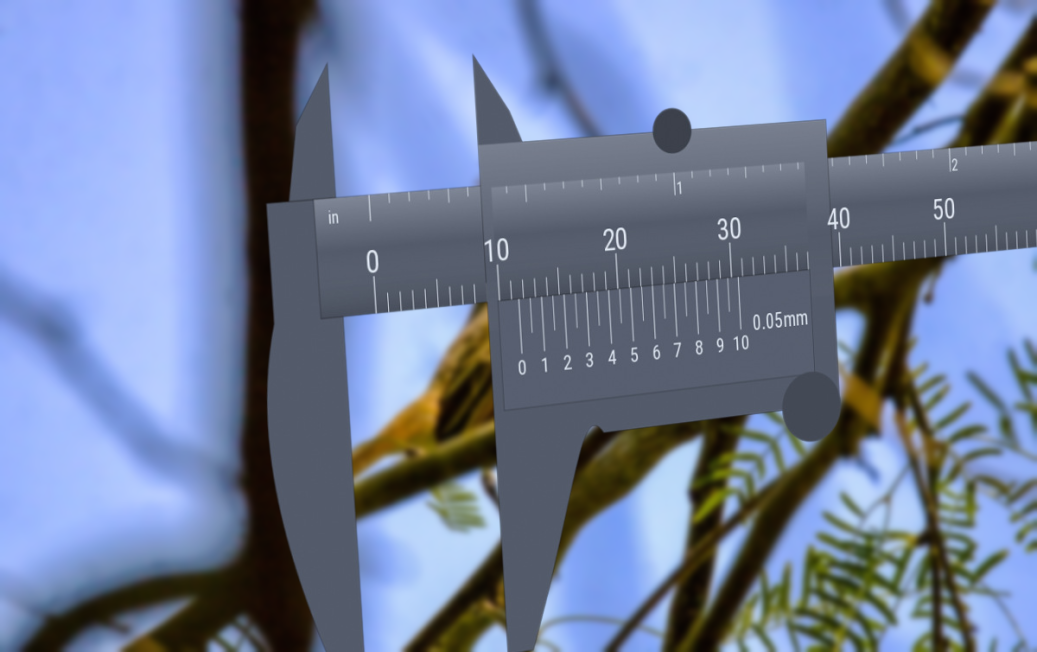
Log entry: **11.6** mm
